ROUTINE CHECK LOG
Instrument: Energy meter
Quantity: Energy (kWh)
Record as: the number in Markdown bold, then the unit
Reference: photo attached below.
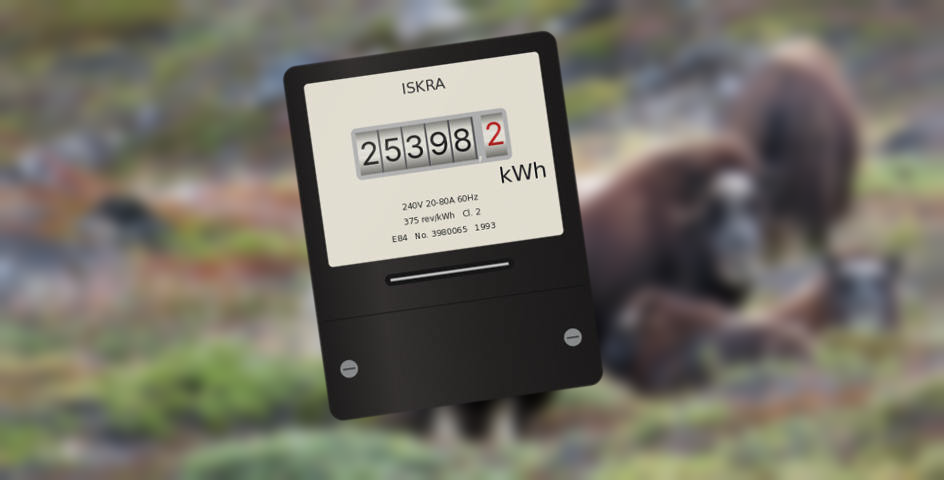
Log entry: **25398.2** kWh
